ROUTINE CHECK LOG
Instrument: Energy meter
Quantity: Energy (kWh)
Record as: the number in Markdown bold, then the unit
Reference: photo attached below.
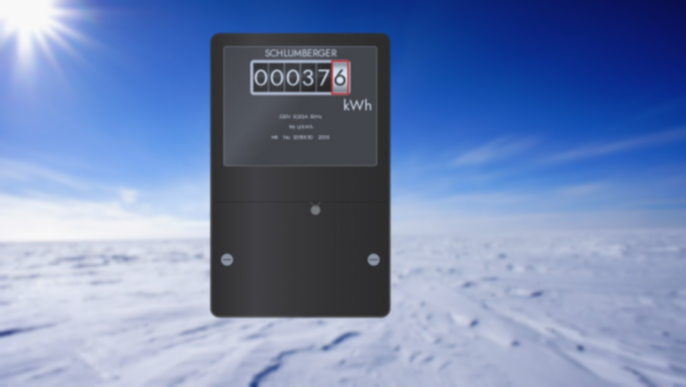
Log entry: **37.6** kWh
